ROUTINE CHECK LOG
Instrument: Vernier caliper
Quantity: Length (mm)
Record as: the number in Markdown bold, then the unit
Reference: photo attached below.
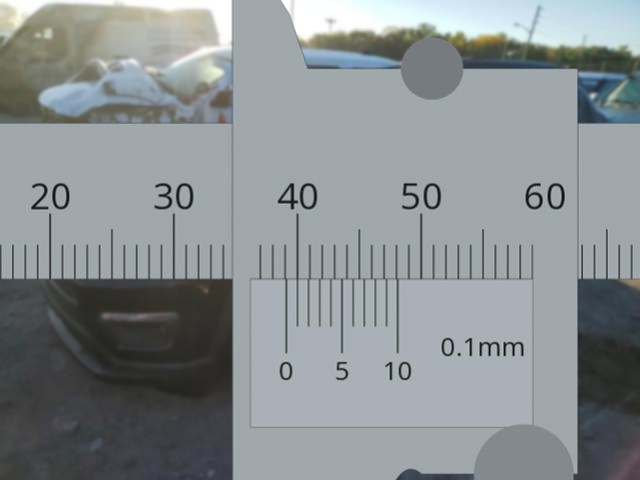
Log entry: **39.1** mm
